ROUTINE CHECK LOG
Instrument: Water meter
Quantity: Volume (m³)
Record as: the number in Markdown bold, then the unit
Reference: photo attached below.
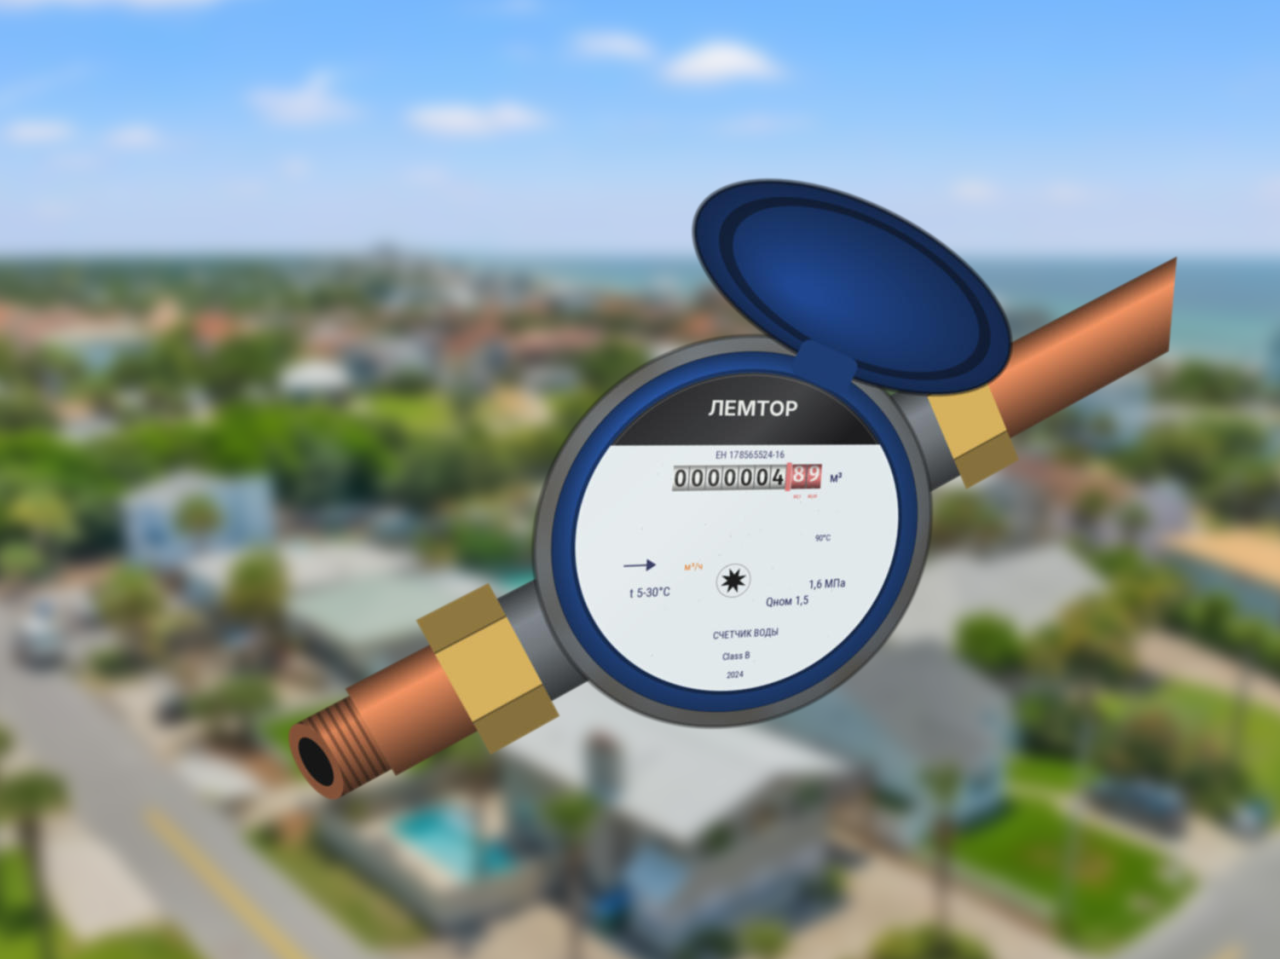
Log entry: **4.89** m³
